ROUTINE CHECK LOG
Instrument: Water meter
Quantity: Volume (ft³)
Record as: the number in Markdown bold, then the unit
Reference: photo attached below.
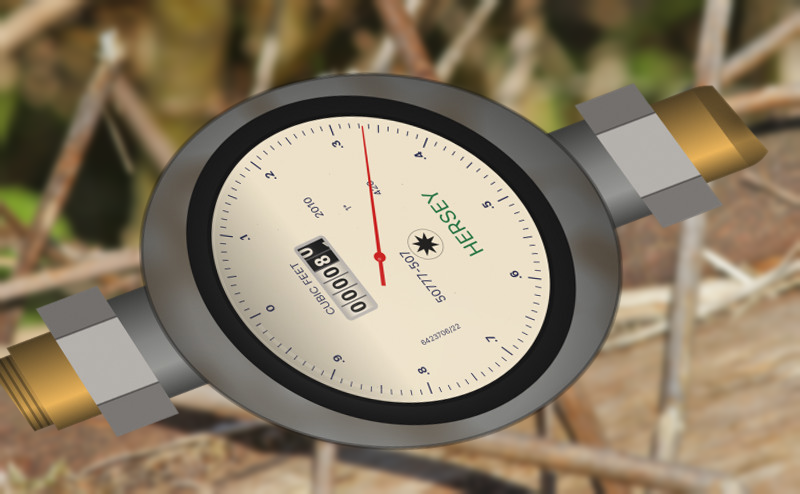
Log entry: **80.33** ft³
